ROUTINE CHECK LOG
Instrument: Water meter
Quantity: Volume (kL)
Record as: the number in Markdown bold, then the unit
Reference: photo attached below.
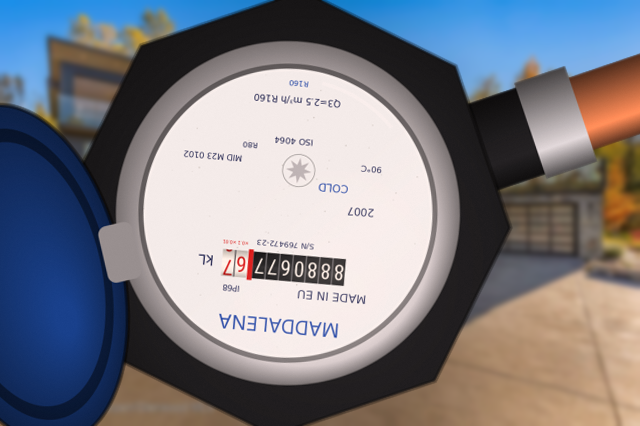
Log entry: **8880677.67** kL
